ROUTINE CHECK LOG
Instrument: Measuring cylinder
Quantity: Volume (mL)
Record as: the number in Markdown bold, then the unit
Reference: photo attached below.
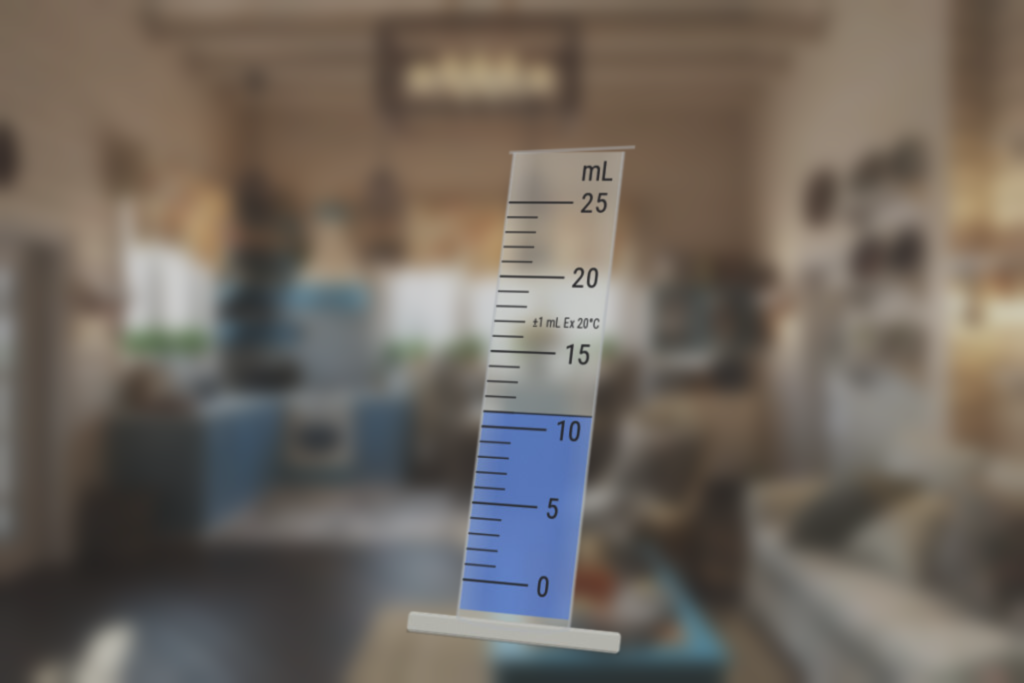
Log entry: **11** mL
